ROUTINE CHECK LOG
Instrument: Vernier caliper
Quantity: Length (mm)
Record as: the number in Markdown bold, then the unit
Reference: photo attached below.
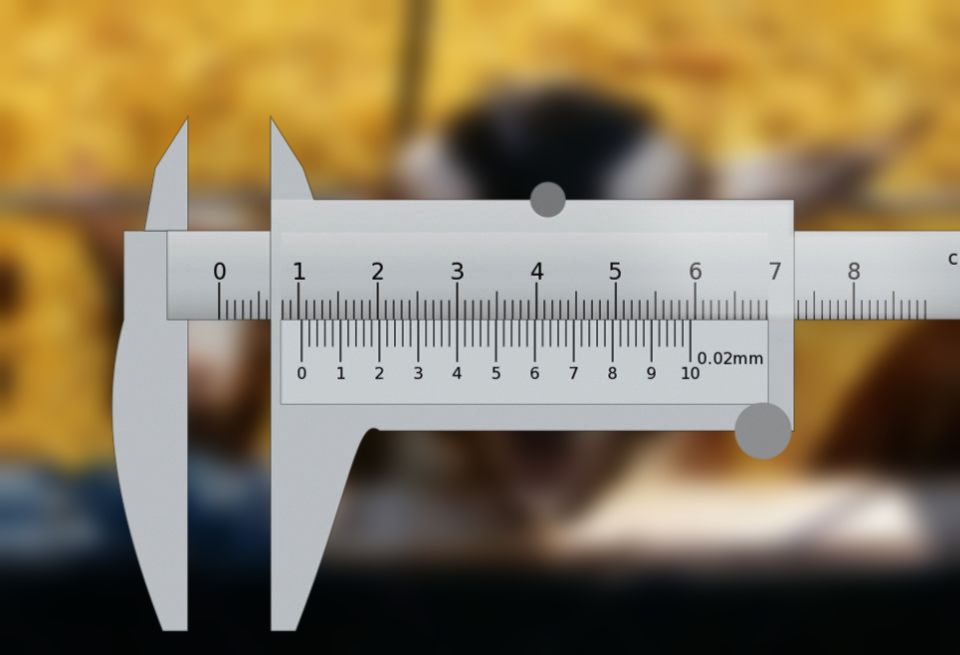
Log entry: **10.4** mm
